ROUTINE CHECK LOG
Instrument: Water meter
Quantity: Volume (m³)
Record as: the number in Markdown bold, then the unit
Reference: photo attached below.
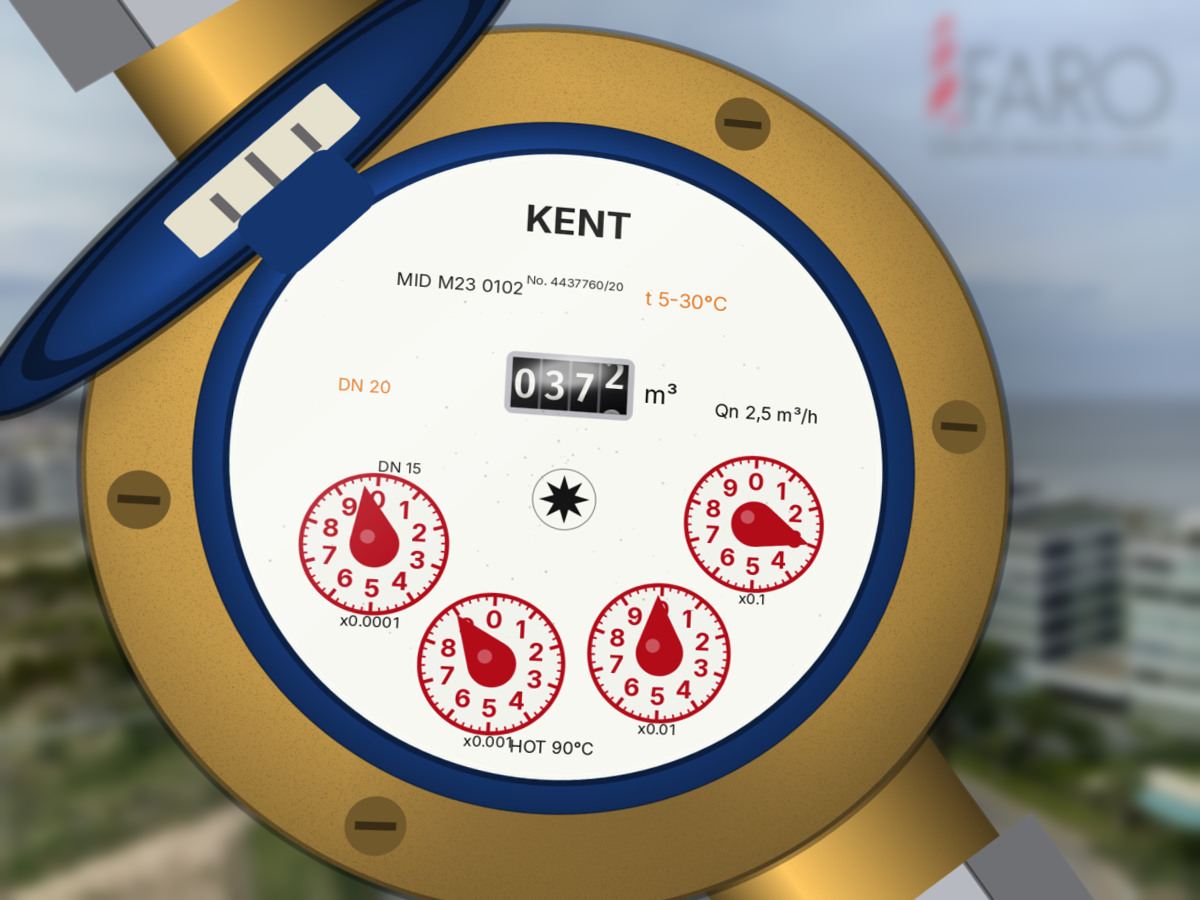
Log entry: **372.2989** m³
